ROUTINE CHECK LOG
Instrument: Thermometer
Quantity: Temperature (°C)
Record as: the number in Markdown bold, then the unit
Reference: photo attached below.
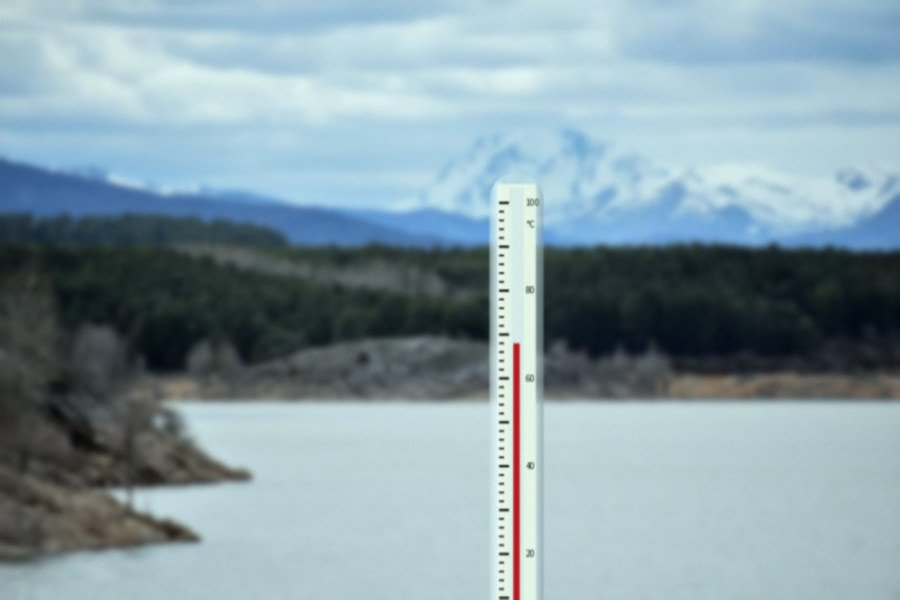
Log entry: **68** °C
